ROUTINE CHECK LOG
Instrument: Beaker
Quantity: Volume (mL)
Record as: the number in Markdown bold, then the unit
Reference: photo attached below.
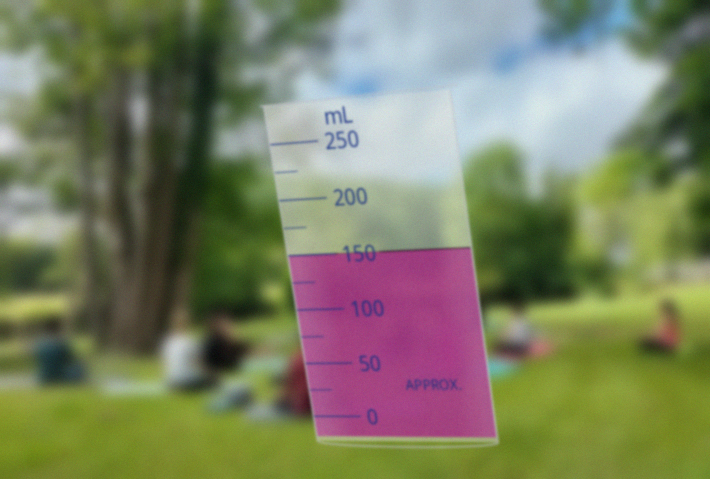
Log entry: **150** mL
